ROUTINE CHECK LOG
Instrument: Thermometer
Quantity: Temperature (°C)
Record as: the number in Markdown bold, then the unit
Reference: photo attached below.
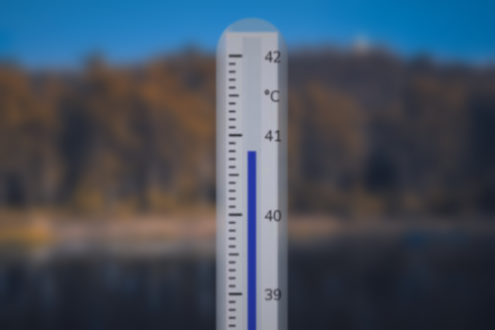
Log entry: **40.8** °C
